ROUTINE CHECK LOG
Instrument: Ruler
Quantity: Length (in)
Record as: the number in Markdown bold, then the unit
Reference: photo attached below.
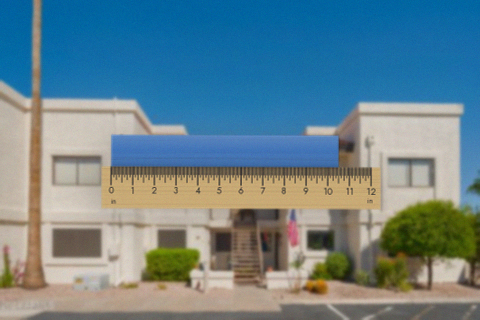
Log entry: **10.5** in
